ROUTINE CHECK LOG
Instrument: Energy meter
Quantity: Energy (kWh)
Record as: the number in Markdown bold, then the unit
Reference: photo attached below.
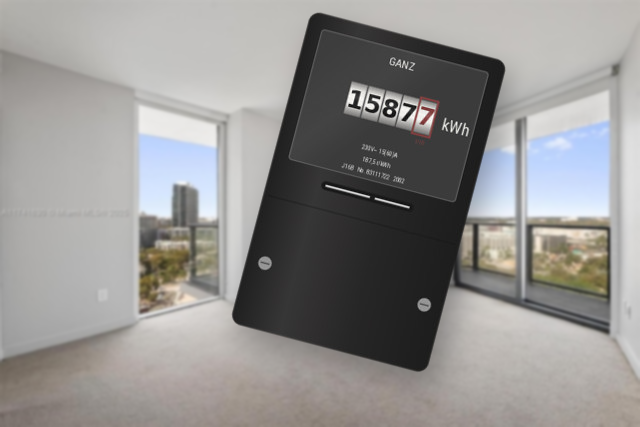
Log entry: **1587.7** kWh
